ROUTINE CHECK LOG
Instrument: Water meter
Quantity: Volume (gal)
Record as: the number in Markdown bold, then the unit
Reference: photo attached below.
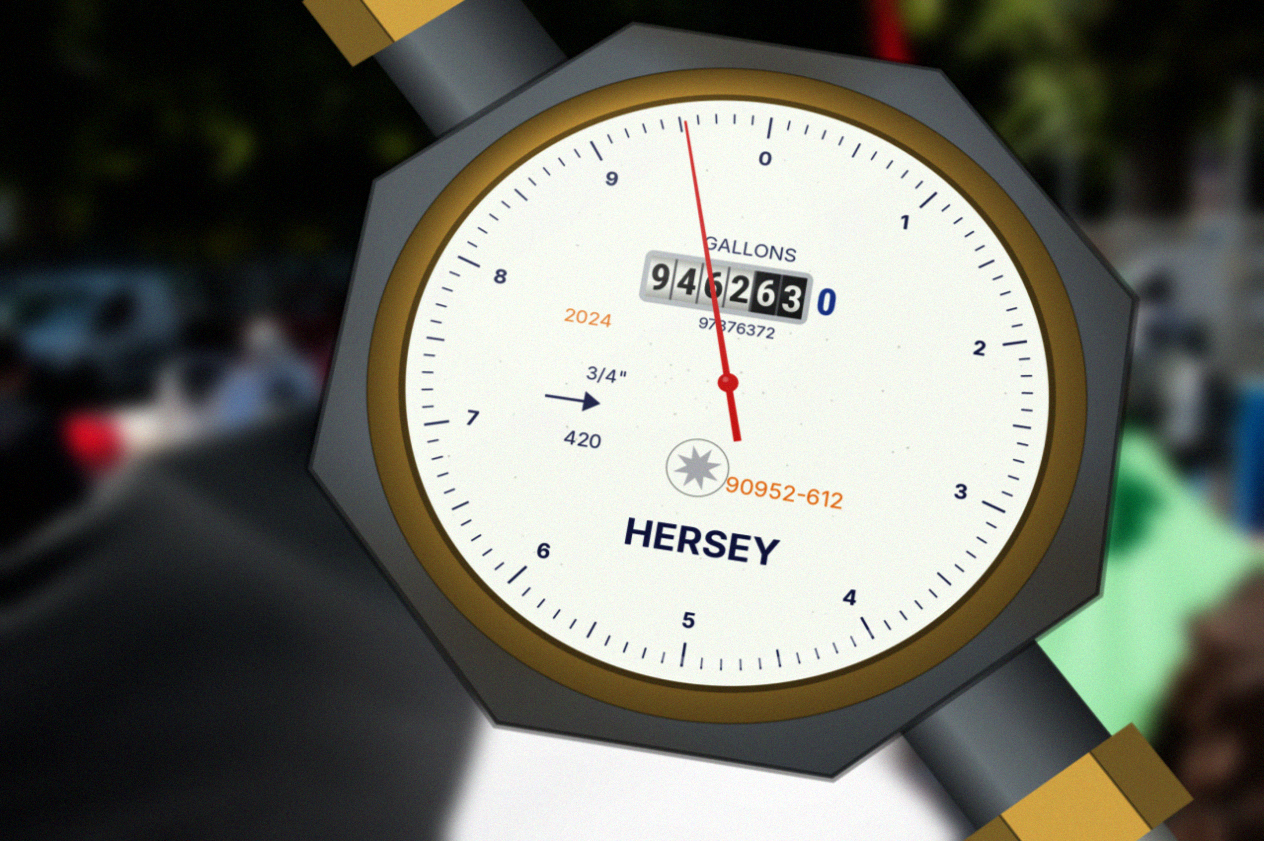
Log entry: **9462629.5** gal
